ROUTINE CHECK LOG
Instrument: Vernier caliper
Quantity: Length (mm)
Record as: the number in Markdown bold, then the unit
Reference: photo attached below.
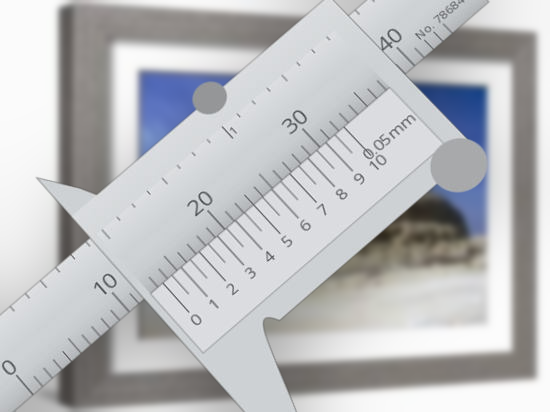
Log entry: **13.5** mm
